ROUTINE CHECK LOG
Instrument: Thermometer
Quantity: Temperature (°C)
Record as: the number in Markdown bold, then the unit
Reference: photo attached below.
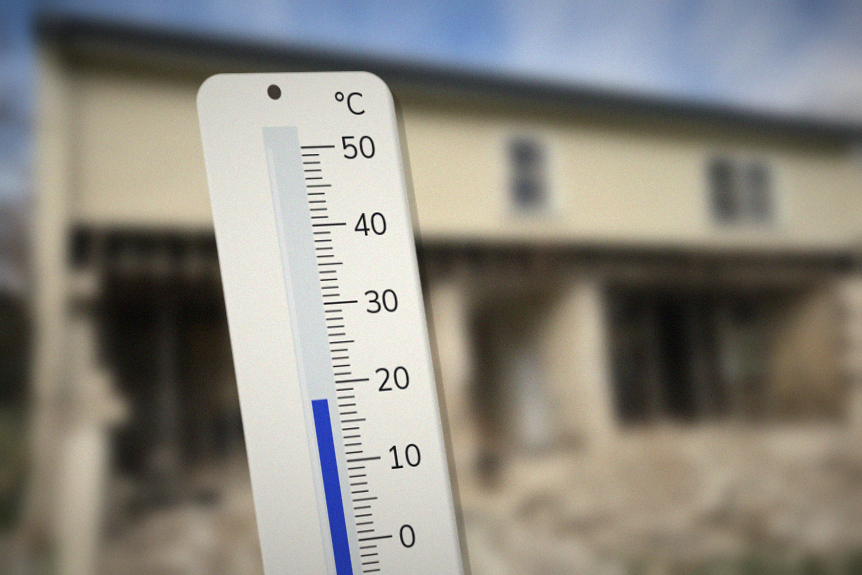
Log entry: **18** °C
